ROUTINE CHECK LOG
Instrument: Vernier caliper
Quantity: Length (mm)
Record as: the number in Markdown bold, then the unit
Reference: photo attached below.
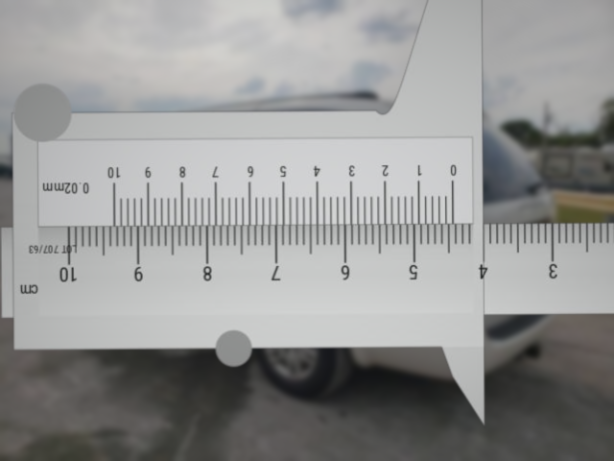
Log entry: **44.4** mm
